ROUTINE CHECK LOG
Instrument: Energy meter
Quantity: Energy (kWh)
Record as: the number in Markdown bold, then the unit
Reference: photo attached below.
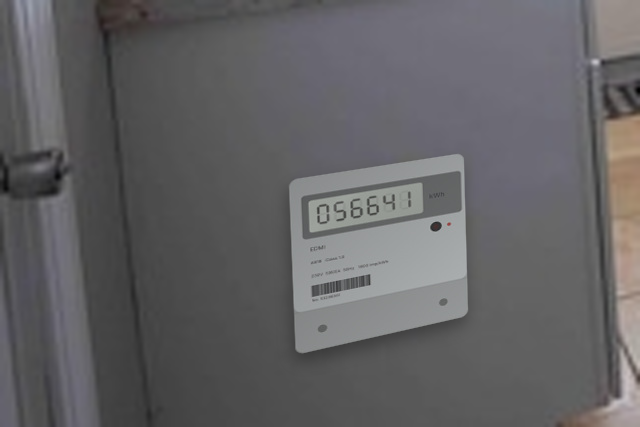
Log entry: **56641** kWh
